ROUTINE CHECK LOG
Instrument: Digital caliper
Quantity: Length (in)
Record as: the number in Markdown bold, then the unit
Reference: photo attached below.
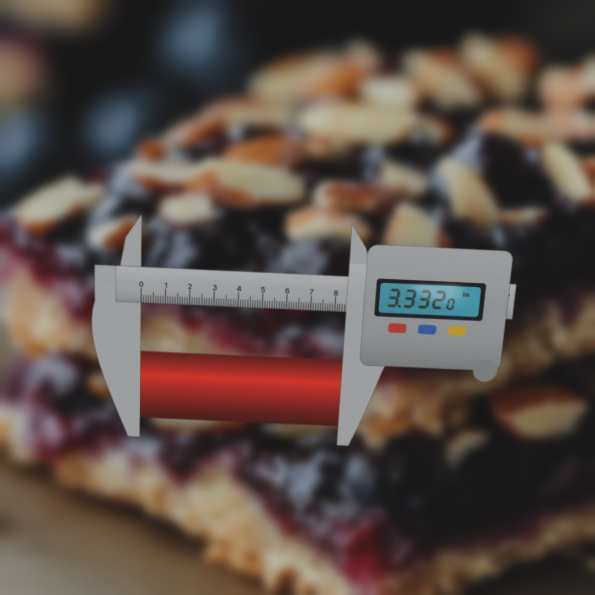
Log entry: **3.3320** in
